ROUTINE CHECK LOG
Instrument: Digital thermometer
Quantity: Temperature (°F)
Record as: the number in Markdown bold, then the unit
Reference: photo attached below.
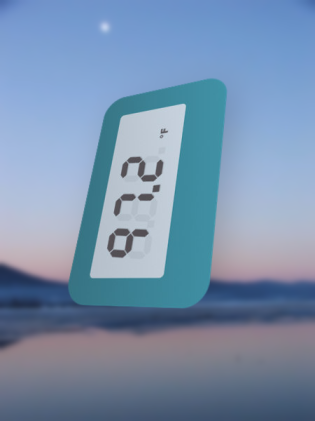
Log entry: **97.2** °F
